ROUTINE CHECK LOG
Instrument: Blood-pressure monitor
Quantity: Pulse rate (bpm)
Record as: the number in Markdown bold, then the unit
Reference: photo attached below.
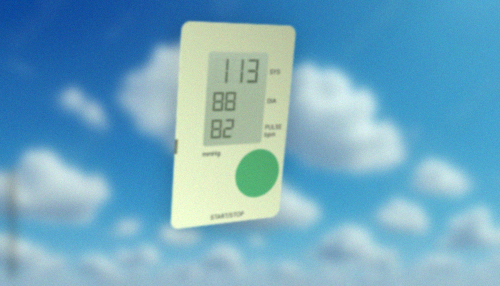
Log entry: **82** bpm
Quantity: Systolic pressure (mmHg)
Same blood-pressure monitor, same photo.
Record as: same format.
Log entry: **113** mmHg
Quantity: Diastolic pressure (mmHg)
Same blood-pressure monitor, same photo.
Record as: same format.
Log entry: **88** mmHg
